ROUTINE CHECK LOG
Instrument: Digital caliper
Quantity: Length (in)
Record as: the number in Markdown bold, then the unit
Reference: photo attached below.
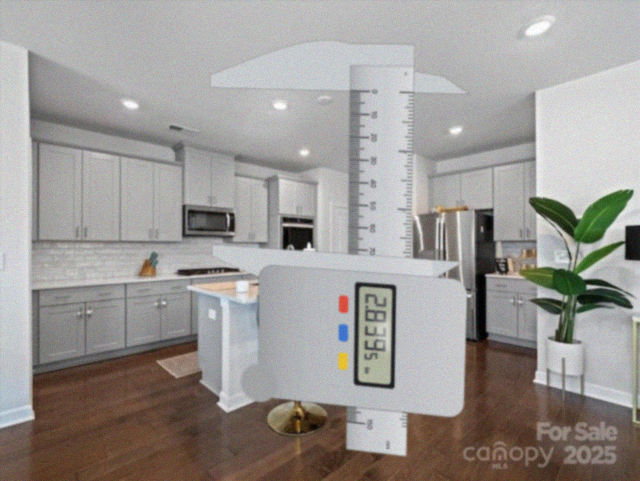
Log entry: **2.8395** in
